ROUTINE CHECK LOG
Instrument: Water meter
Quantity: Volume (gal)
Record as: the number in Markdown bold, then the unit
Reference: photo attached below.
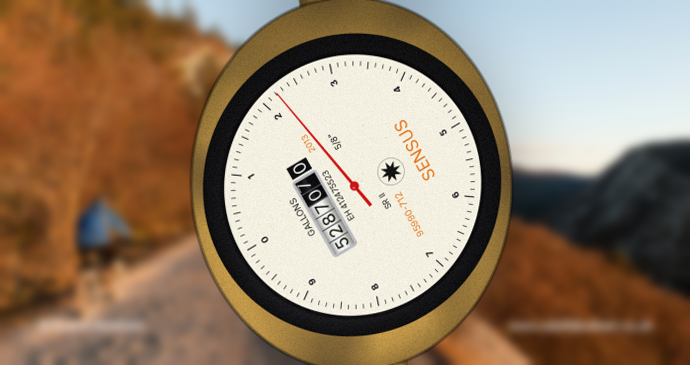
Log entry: **5287072.2** gal
